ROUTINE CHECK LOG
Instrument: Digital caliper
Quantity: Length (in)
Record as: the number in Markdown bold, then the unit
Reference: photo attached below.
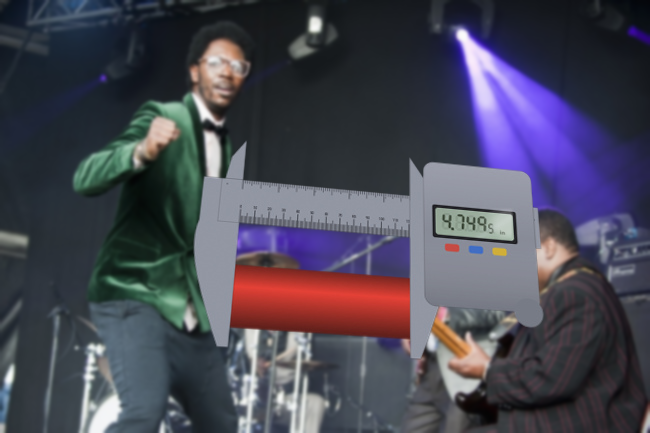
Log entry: **4.7495** in
